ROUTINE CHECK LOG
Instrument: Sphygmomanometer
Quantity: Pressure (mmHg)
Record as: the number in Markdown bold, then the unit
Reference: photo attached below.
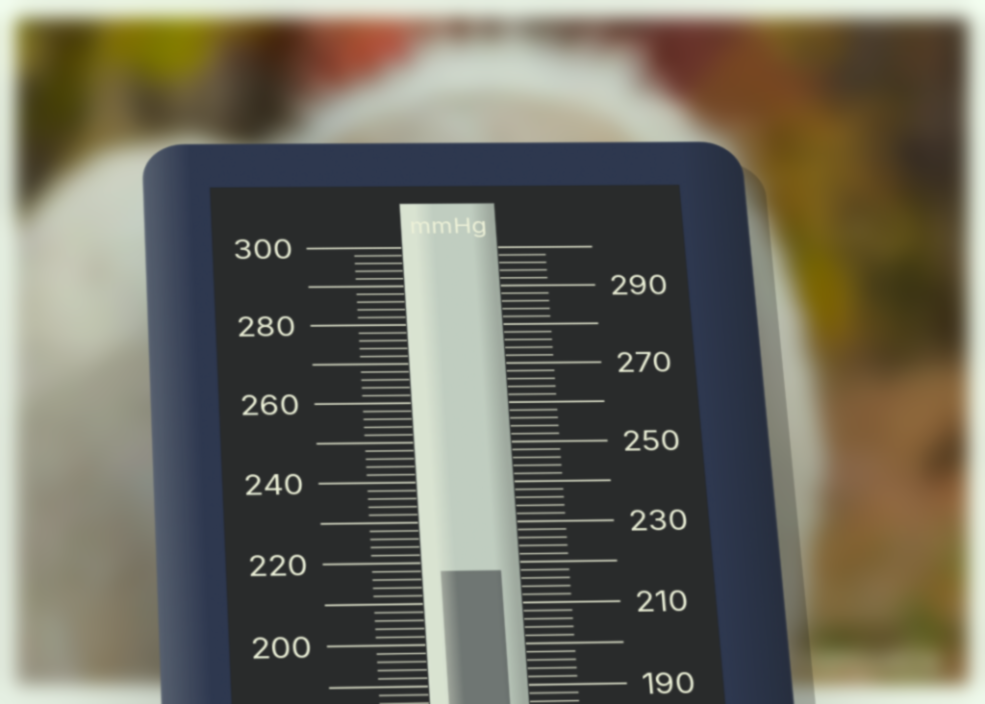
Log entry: **218** mmHg
